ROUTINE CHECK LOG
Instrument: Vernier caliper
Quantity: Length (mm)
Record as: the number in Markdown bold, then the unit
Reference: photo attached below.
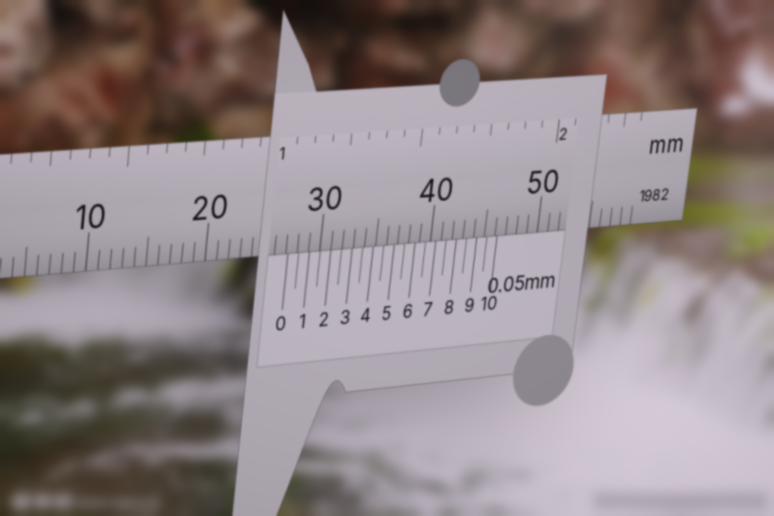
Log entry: **27.2** mm
